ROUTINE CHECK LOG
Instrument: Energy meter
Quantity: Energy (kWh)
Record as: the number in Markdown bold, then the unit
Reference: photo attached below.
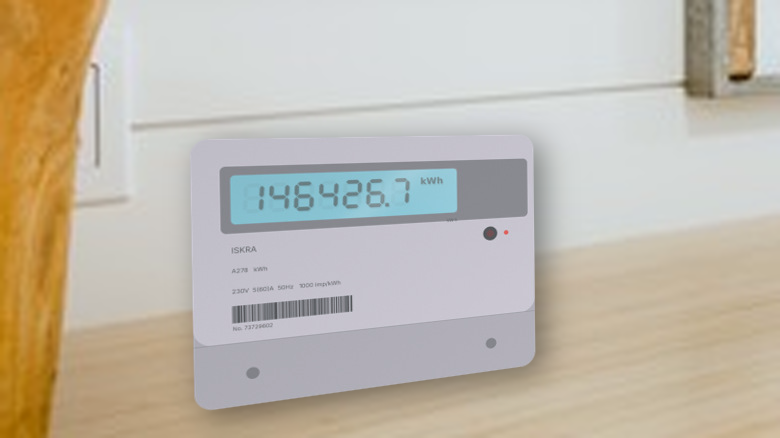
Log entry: **146426.7** kWh
